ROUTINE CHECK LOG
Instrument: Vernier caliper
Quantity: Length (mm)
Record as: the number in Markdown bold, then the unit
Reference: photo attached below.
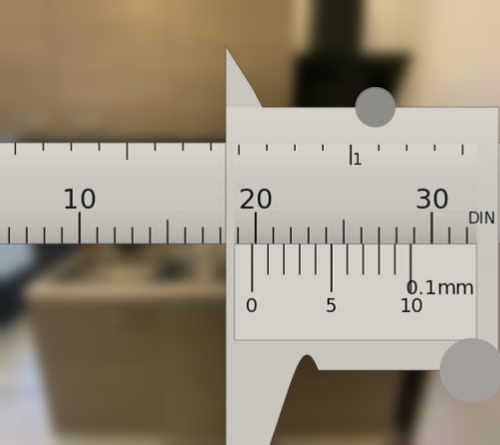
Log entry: **19.8** mm
